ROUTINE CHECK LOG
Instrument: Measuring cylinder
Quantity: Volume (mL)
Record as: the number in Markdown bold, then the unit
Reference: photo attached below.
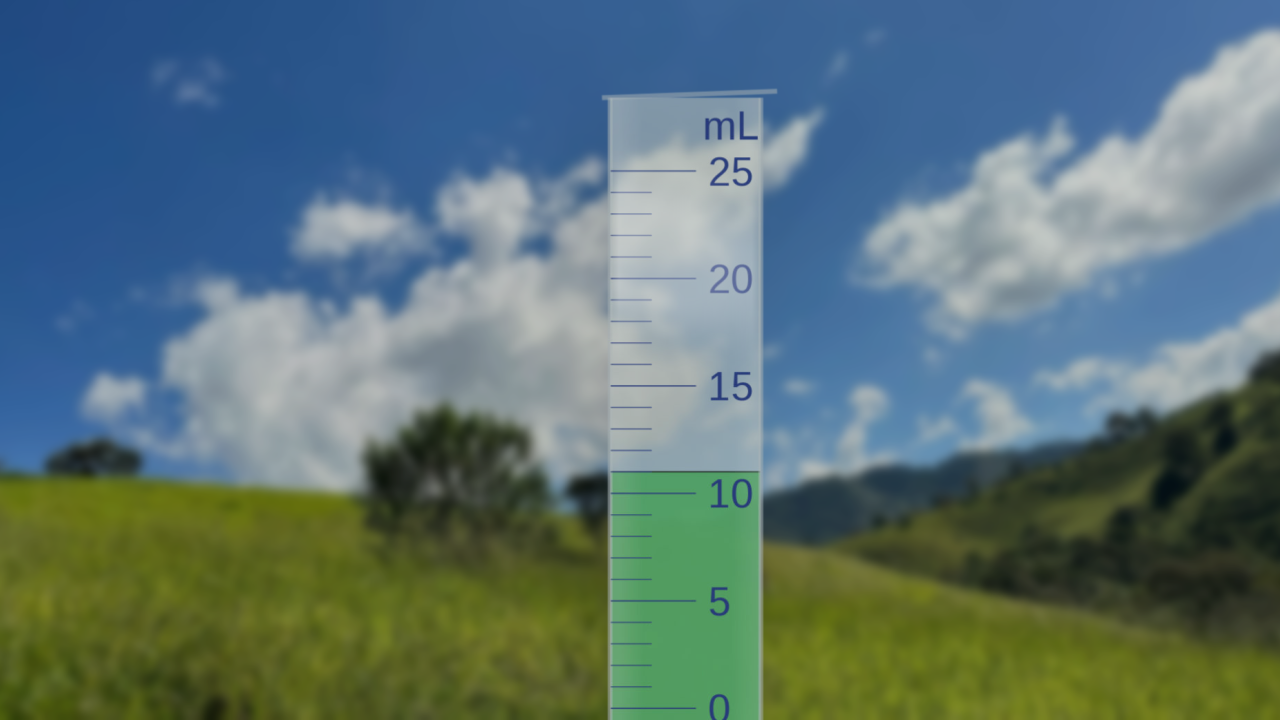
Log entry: **11** mL
